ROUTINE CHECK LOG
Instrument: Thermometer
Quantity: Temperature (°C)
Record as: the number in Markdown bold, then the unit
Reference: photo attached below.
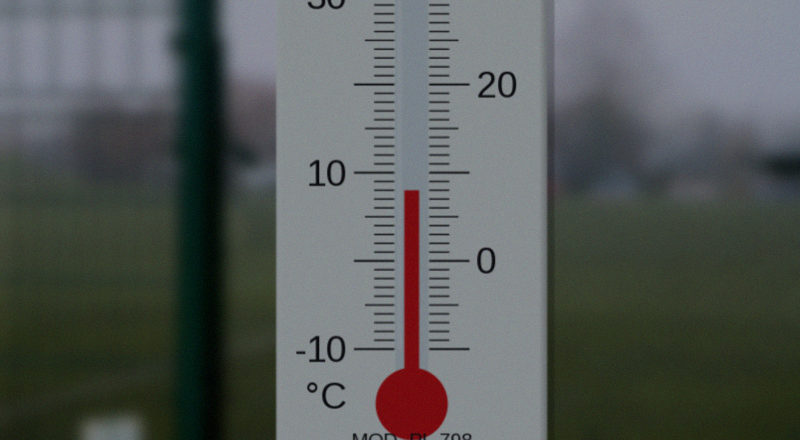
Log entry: **8** °C
